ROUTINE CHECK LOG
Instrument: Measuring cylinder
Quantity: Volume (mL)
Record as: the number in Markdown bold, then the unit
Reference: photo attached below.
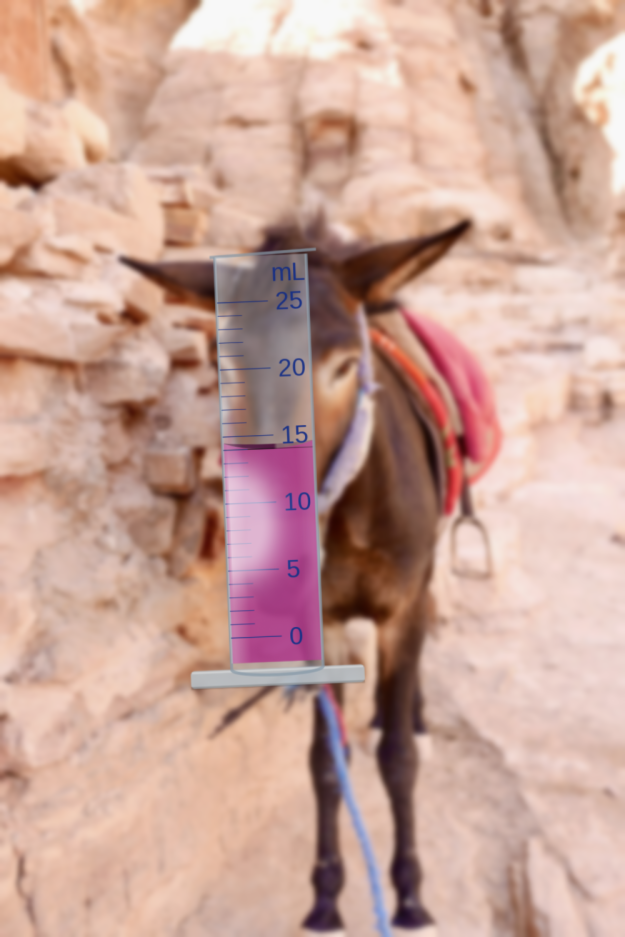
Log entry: **14** mL
